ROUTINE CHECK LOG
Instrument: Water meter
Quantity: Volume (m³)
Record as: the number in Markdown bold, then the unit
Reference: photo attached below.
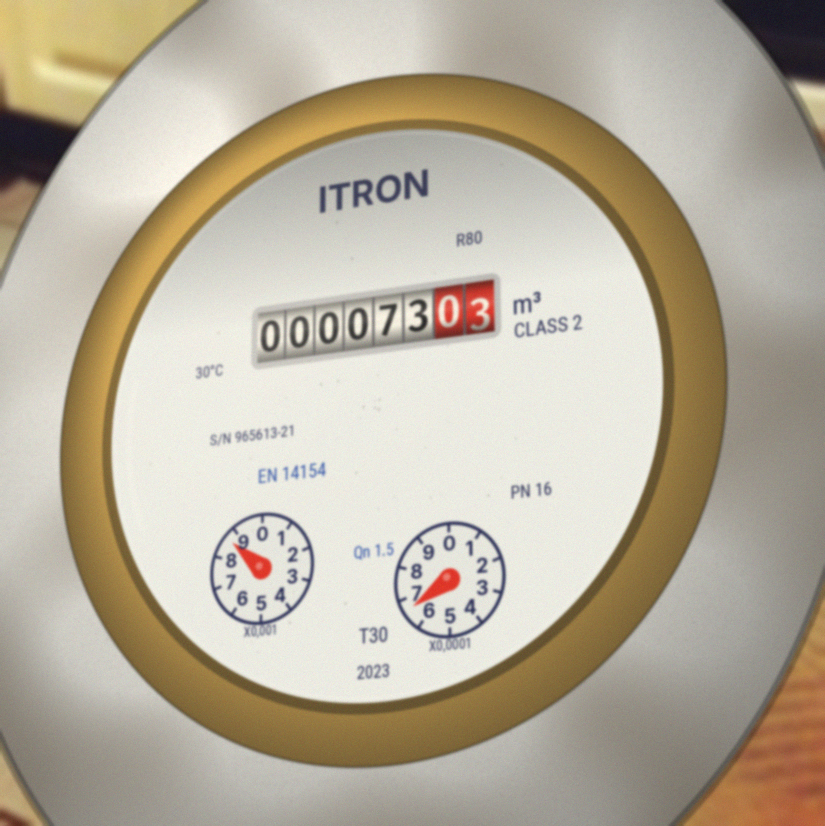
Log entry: **73.0286** m³
